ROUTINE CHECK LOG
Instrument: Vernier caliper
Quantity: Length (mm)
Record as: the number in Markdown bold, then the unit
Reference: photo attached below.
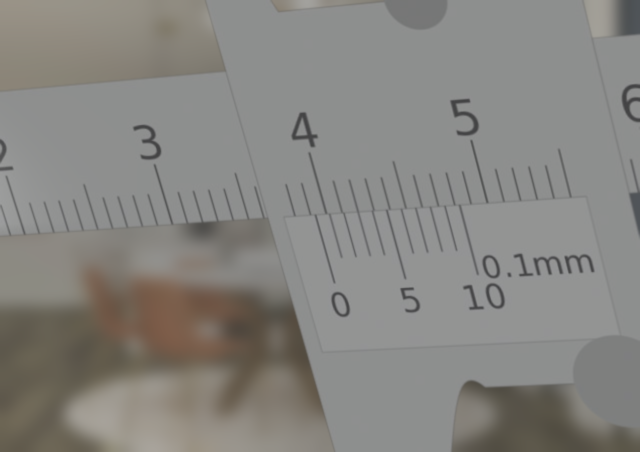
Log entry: **39.3** mm
